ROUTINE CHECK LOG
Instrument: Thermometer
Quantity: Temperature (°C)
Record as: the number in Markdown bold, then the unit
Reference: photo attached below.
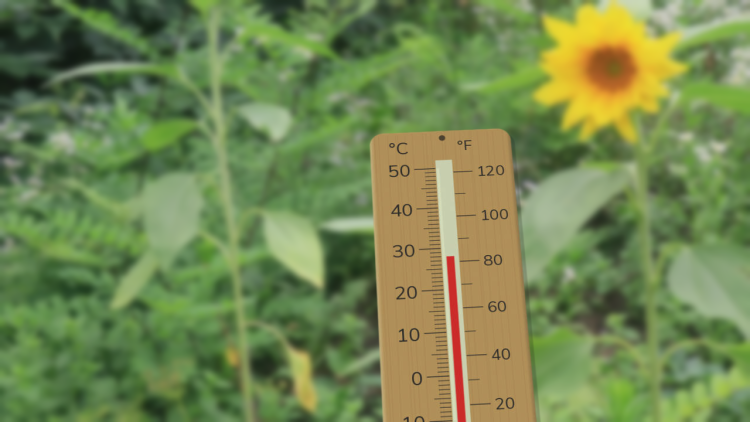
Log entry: **28** °C
